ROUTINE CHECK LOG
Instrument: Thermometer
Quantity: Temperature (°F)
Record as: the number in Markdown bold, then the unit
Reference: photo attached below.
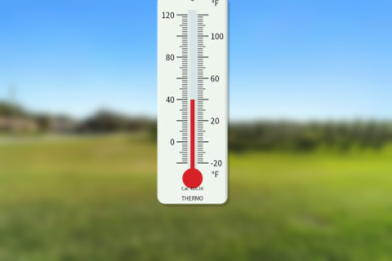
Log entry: **40** °F
